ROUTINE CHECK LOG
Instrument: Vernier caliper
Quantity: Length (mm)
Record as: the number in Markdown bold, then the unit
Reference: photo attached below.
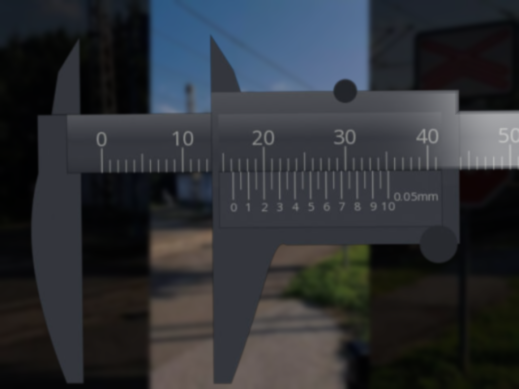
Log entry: **16.2** mm
